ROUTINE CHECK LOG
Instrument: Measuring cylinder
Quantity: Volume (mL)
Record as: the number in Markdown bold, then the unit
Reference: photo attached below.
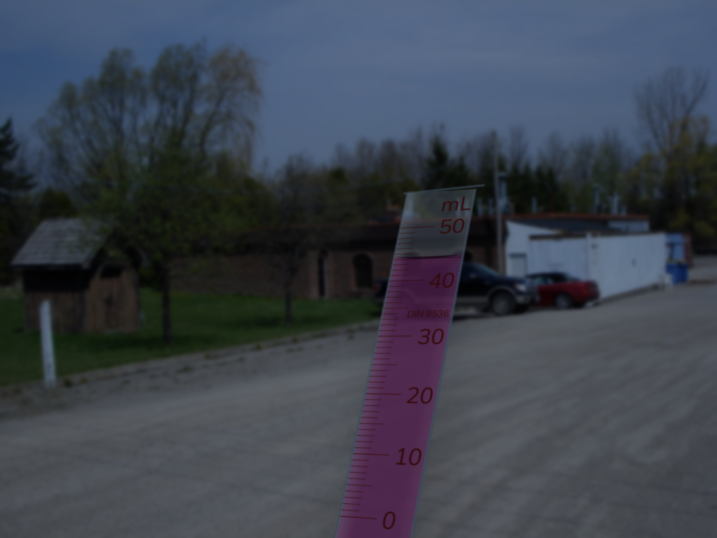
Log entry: **44** mL
